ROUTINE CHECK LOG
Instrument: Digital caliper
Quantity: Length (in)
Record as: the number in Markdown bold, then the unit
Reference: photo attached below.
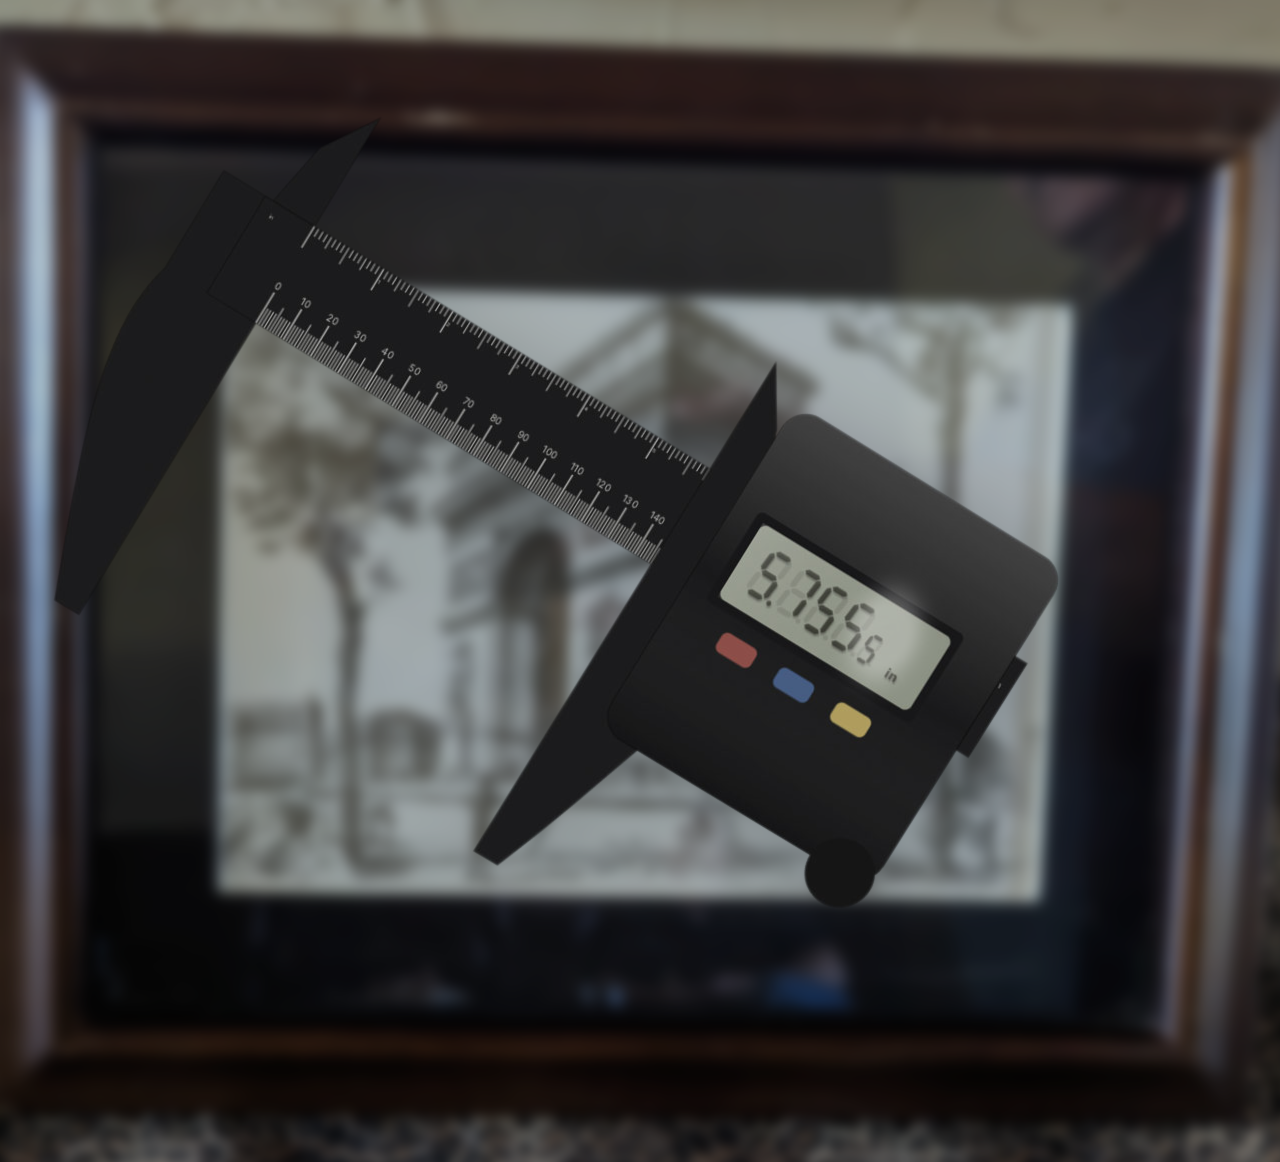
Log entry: **5.7555** in
